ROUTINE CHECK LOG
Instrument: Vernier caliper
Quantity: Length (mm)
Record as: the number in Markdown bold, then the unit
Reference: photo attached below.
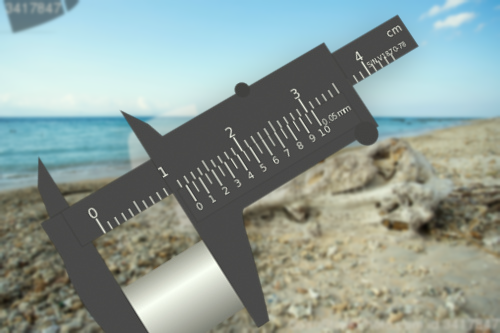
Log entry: **11.6** mm
